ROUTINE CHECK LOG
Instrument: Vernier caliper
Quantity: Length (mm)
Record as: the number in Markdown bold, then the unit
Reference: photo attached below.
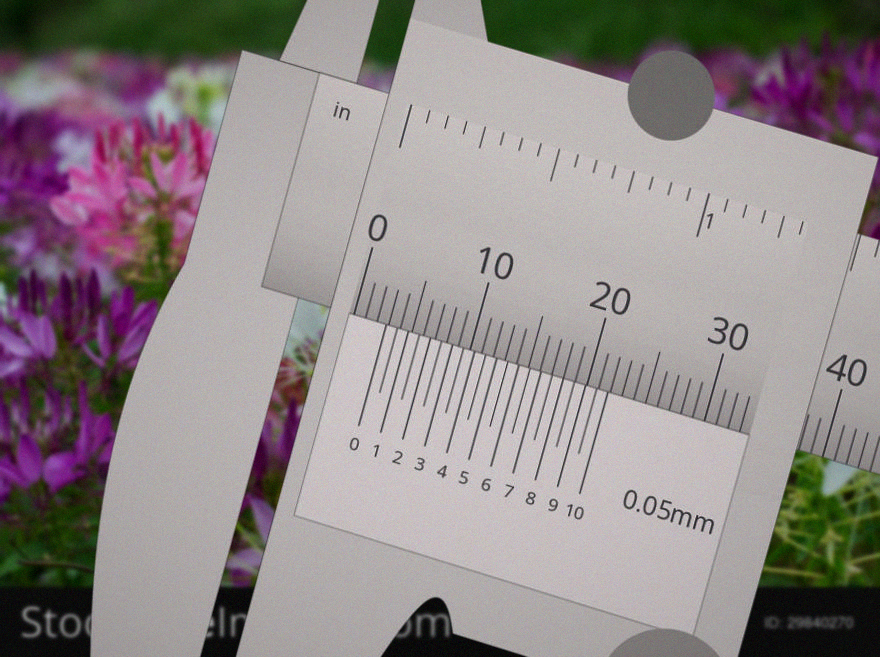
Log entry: **2.8** mm
